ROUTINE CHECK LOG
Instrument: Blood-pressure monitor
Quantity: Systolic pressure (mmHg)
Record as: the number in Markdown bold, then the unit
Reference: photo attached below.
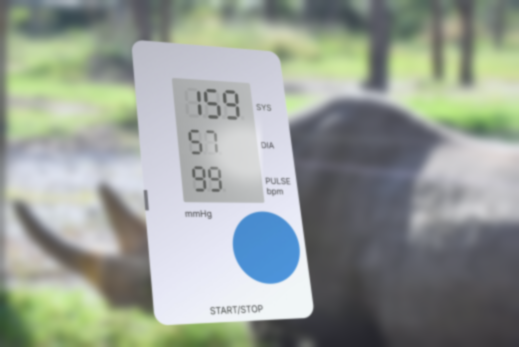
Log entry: **159** mmHg
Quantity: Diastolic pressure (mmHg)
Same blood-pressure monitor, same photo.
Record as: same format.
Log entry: **57** mmHg
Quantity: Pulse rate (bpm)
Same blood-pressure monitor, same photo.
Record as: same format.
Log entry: **99** bpm
